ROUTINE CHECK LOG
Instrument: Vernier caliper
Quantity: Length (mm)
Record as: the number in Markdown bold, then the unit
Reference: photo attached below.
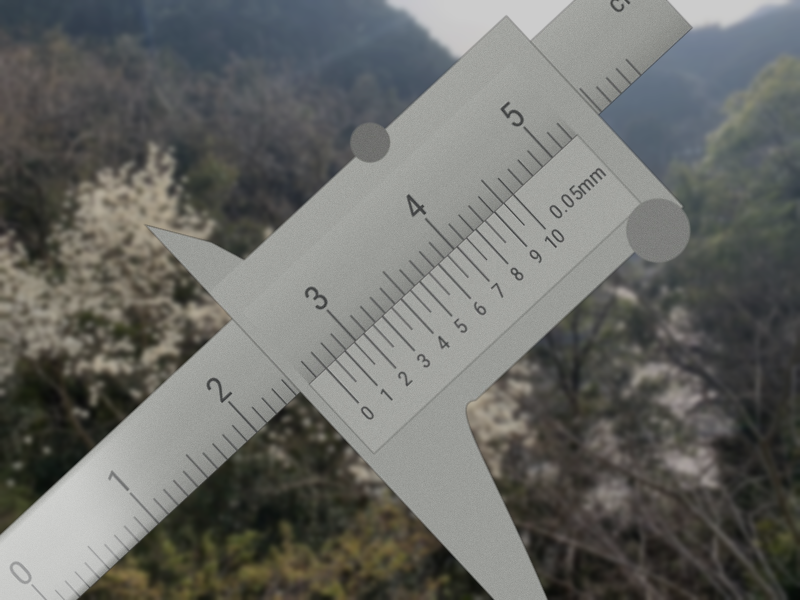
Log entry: **27.0** mm
